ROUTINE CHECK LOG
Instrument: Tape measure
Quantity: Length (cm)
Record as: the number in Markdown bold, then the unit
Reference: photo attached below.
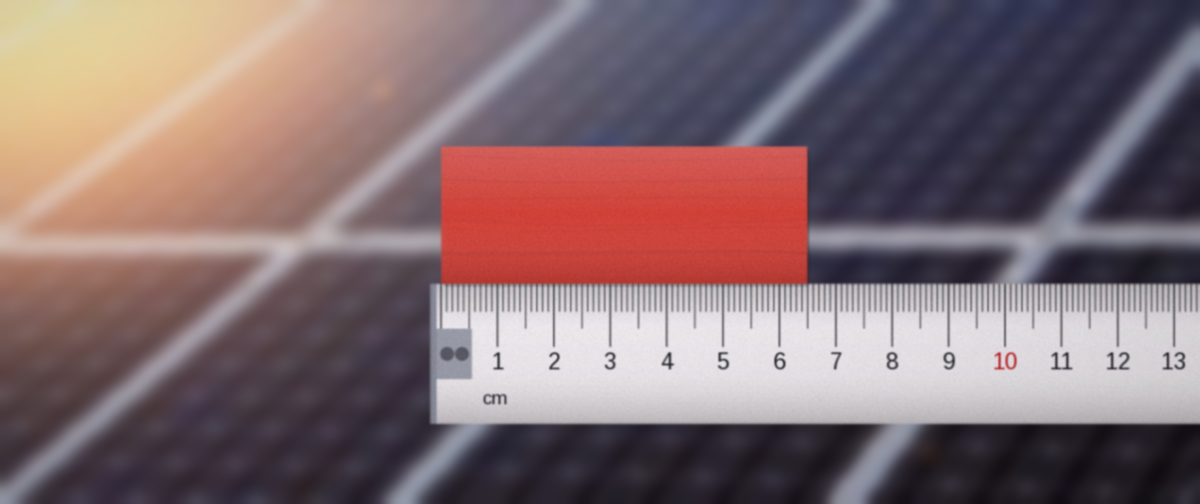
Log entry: **6.5** cm
